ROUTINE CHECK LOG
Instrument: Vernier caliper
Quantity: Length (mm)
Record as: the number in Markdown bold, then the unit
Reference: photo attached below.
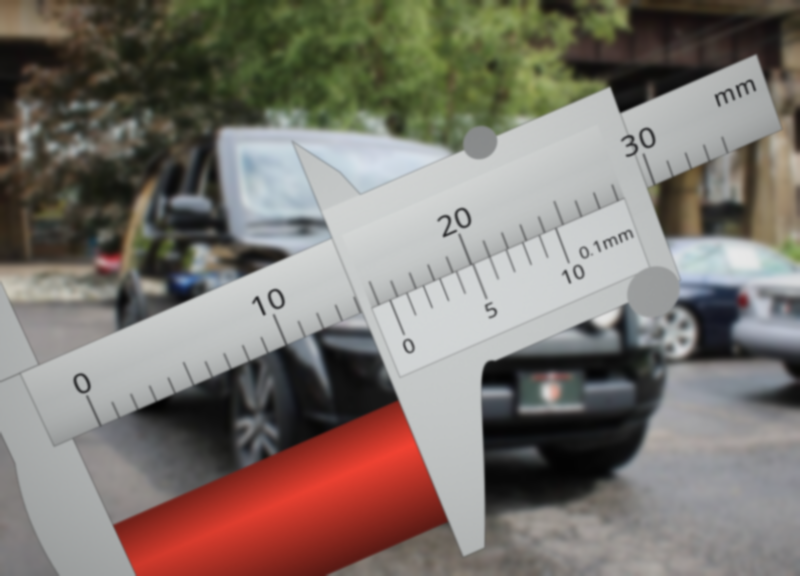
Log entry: **15.6** mm
